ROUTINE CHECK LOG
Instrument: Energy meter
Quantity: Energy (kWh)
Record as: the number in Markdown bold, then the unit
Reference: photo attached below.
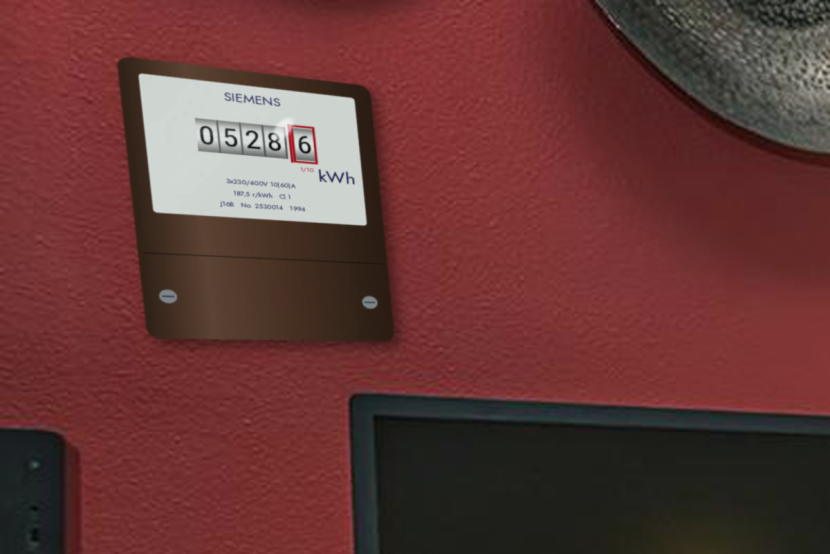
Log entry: **528.6** kWh
